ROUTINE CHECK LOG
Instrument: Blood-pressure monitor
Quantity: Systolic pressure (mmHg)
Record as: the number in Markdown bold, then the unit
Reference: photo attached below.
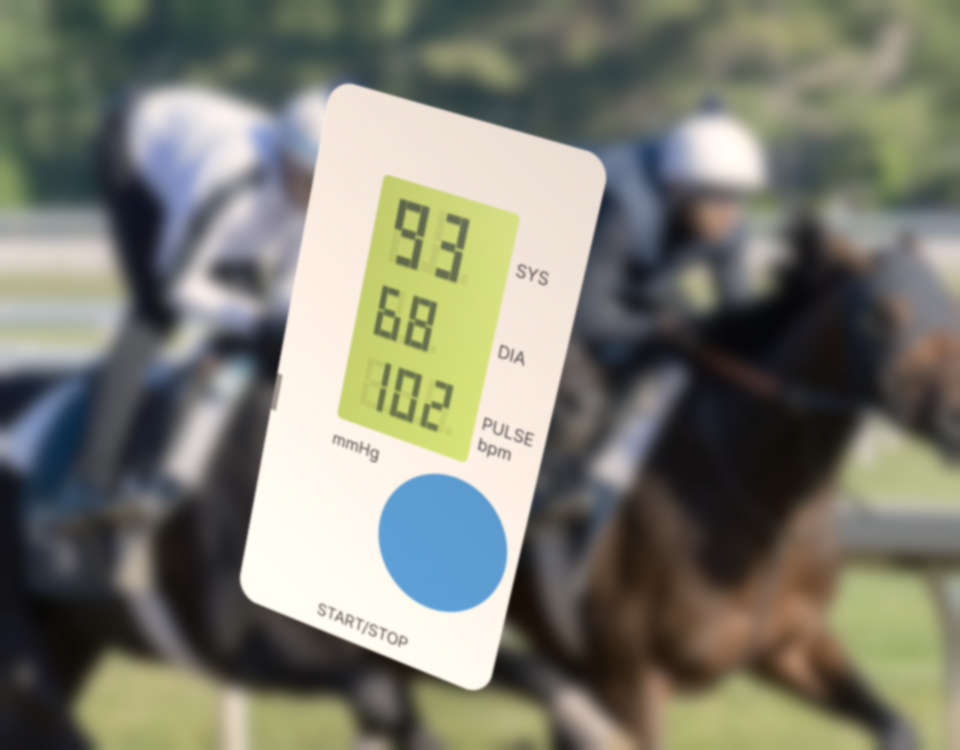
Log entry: **93** mmHg
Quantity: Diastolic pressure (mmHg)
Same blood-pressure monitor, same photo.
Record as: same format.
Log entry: **68** mmHg
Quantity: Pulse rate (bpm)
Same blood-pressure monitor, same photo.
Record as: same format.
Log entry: **102** bpm
